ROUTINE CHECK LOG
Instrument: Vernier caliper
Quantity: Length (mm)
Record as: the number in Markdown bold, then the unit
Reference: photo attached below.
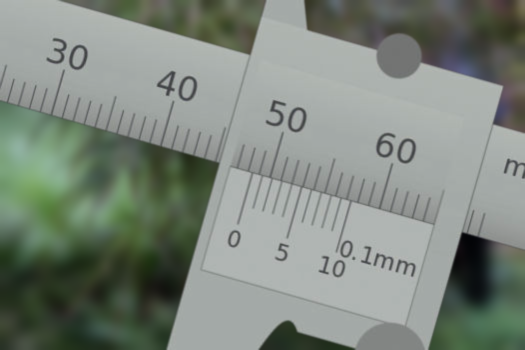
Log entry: **48.4** mm
